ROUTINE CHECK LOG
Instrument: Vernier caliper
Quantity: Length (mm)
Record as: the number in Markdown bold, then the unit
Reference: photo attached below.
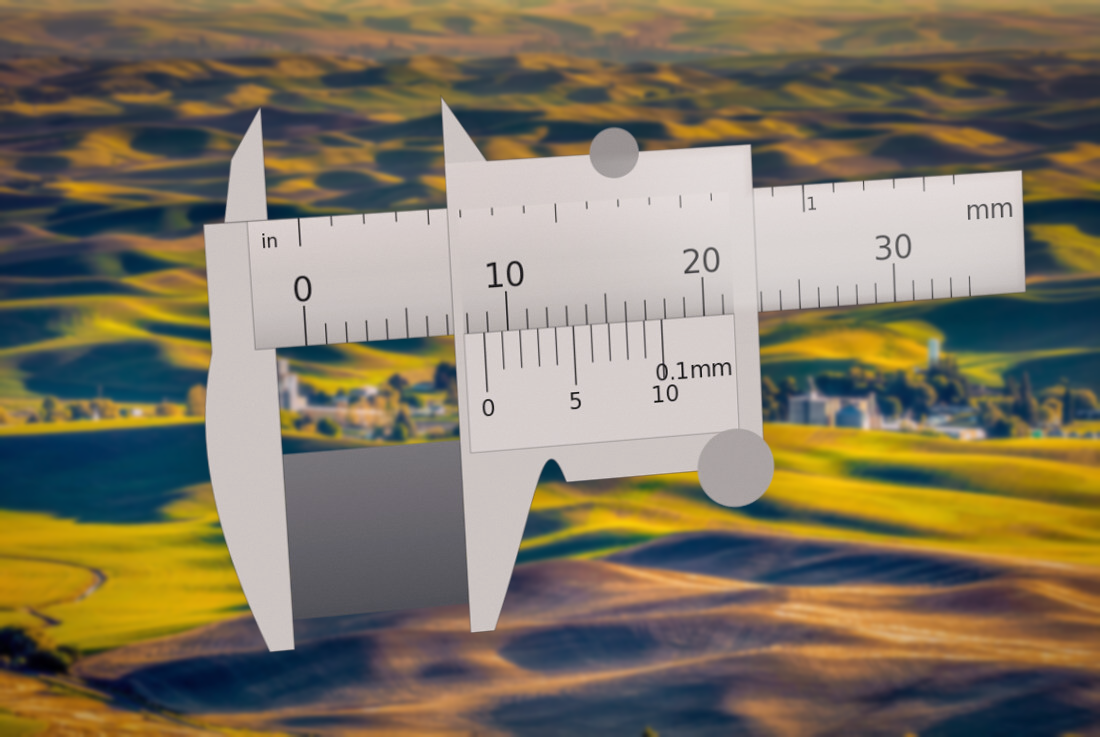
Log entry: **8.8** mm
